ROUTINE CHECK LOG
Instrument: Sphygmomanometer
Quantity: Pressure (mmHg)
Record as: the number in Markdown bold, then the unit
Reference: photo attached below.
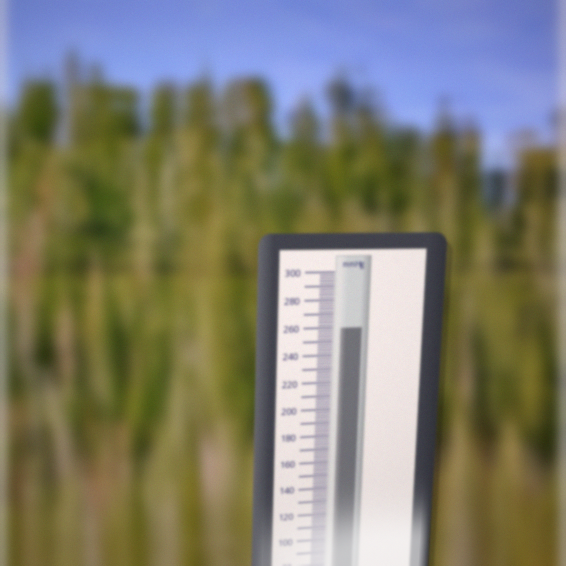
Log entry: **260** mmHg
